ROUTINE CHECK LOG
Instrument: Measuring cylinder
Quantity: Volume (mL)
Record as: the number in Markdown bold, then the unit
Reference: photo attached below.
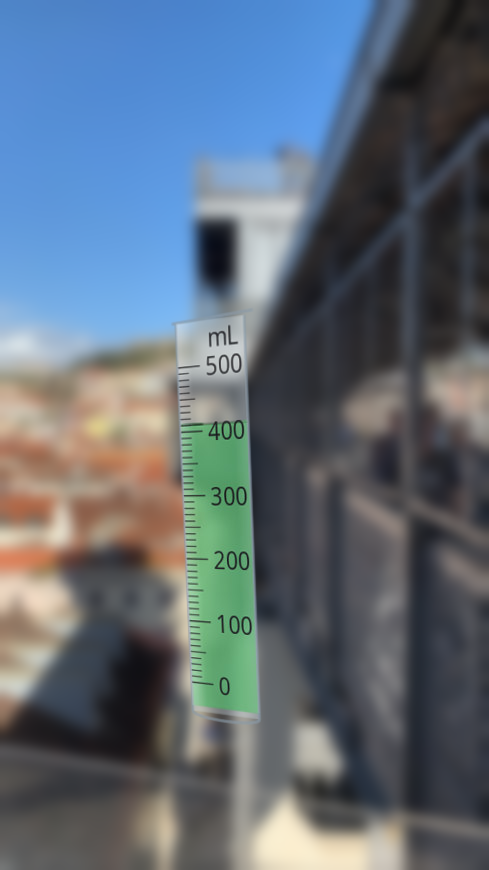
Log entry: **410** mL
